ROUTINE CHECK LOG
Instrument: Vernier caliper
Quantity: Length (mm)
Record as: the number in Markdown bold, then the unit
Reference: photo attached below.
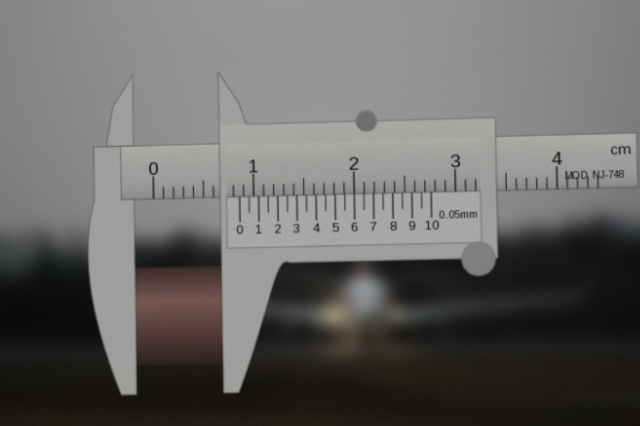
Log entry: **8.6** mm
